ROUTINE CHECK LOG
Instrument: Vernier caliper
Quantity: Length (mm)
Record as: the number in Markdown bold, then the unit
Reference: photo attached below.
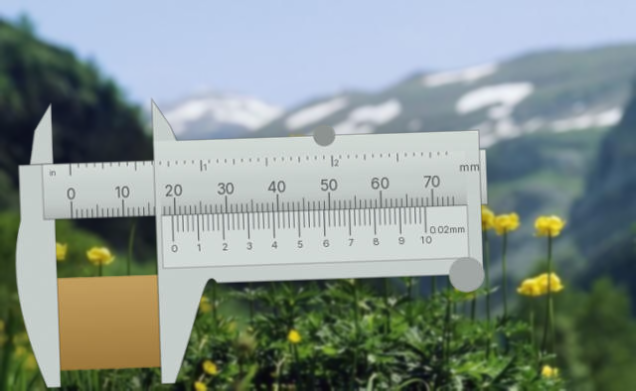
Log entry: **19.5** mm
